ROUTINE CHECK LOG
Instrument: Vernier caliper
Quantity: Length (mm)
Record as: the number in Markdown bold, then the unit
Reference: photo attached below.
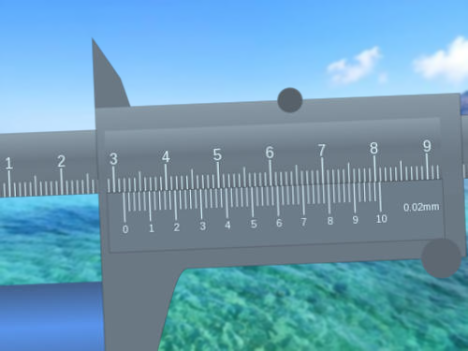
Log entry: **31.8** mm
